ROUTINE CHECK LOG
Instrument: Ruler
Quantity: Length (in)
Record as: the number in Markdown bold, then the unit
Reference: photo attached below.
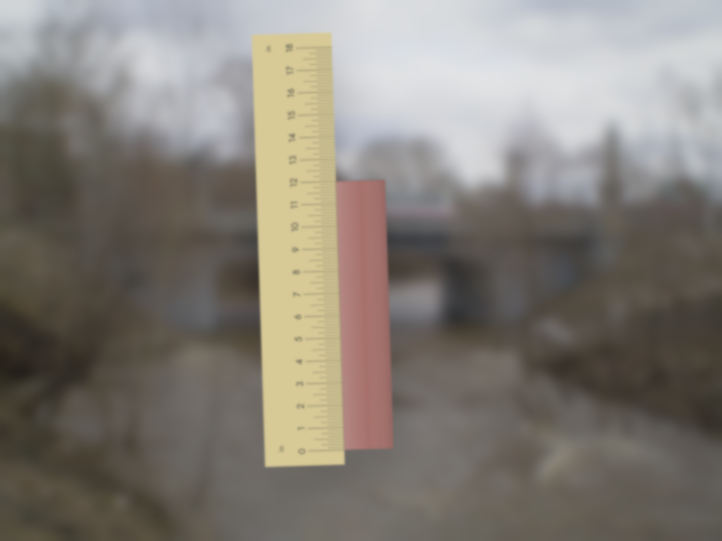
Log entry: **12** in
